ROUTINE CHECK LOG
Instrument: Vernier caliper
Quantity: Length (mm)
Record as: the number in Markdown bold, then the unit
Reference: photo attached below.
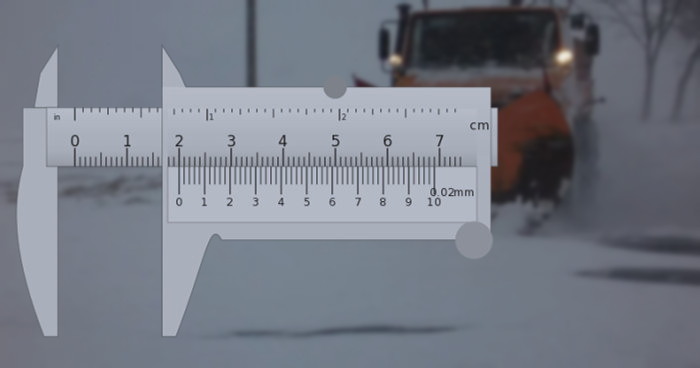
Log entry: **20.0** mm
